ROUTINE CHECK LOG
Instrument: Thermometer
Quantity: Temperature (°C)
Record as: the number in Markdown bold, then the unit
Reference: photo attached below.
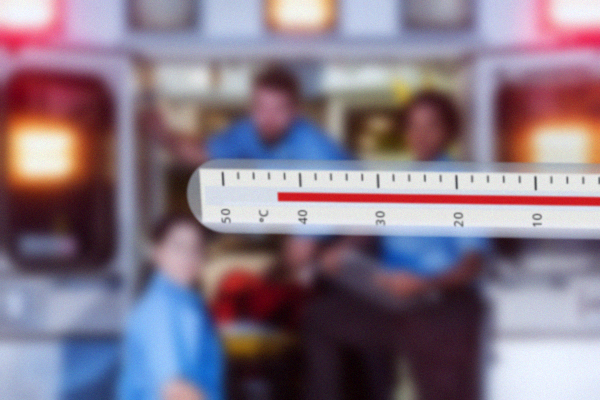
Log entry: **43** °C
